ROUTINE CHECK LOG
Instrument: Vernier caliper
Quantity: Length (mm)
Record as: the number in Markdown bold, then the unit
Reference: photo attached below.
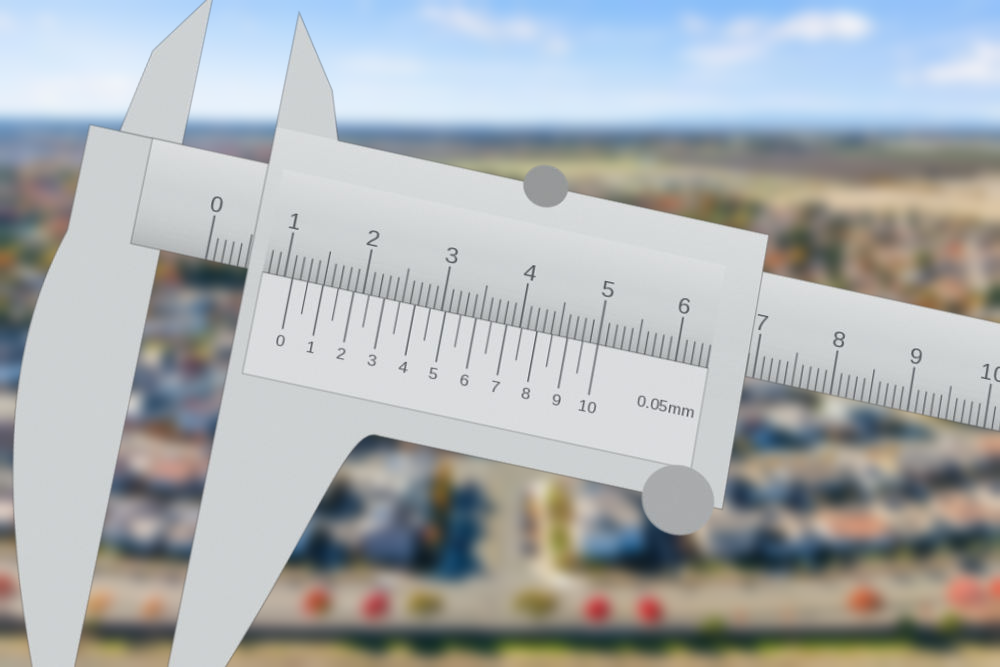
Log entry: **11.0** mm
